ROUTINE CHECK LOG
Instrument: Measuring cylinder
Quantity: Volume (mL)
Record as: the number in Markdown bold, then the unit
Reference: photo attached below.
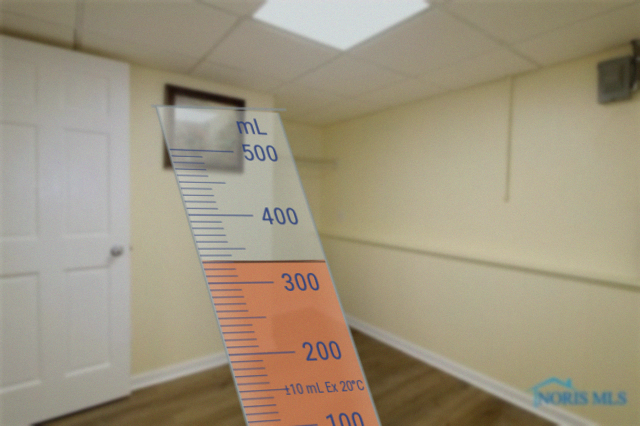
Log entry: **330** mL
